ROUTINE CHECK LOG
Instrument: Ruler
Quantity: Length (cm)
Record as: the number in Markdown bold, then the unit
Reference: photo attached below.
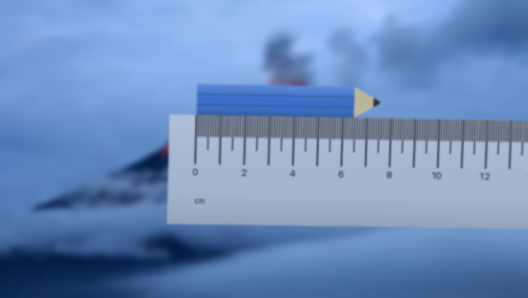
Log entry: **7.5** cm
